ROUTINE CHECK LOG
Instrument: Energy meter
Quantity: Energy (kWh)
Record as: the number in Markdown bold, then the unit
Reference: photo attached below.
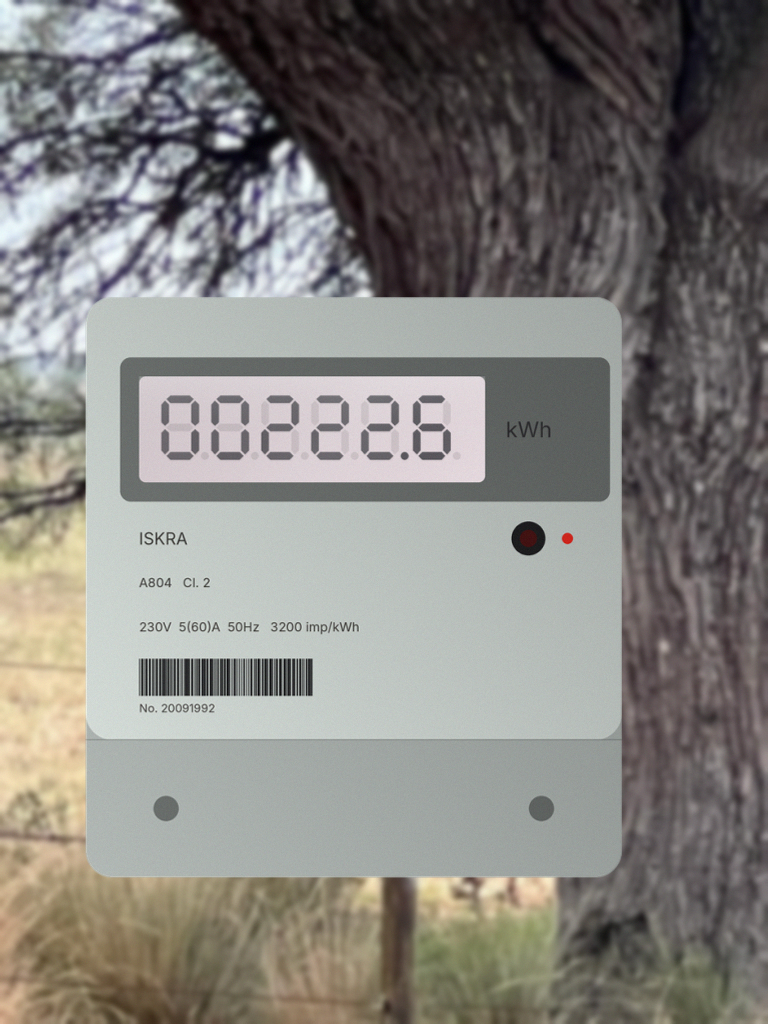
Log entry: **222.6** kWh
